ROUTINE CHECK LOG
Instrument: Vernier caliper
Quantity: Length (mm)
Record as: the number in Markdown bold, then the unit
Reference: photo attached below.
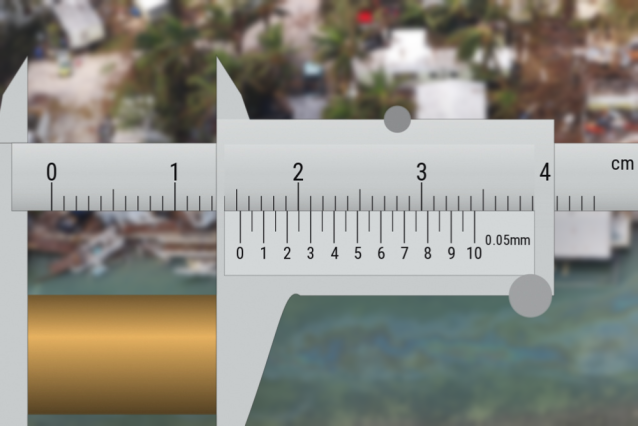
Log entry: **15.3** mm
